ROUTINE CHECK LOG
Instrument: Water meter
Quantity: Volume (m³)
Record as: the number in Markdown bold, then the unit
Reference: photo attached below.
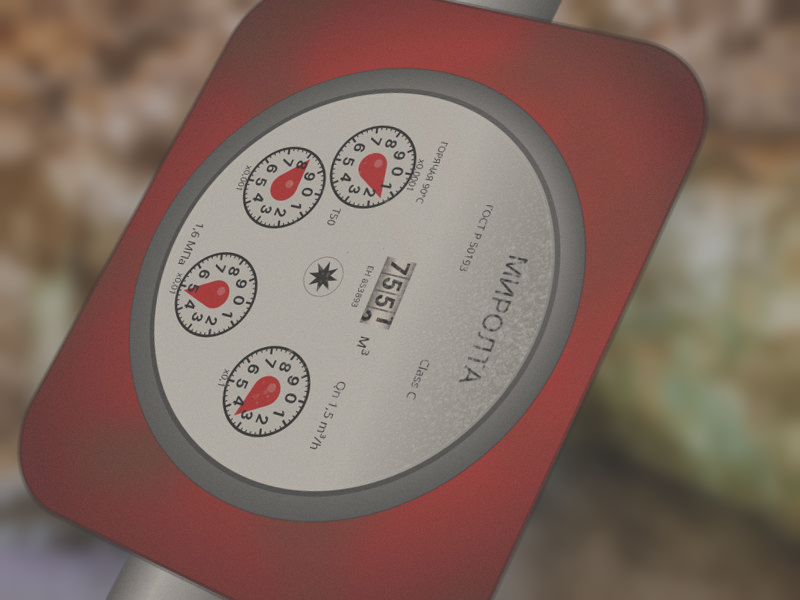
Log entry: **7551.3481** m³
